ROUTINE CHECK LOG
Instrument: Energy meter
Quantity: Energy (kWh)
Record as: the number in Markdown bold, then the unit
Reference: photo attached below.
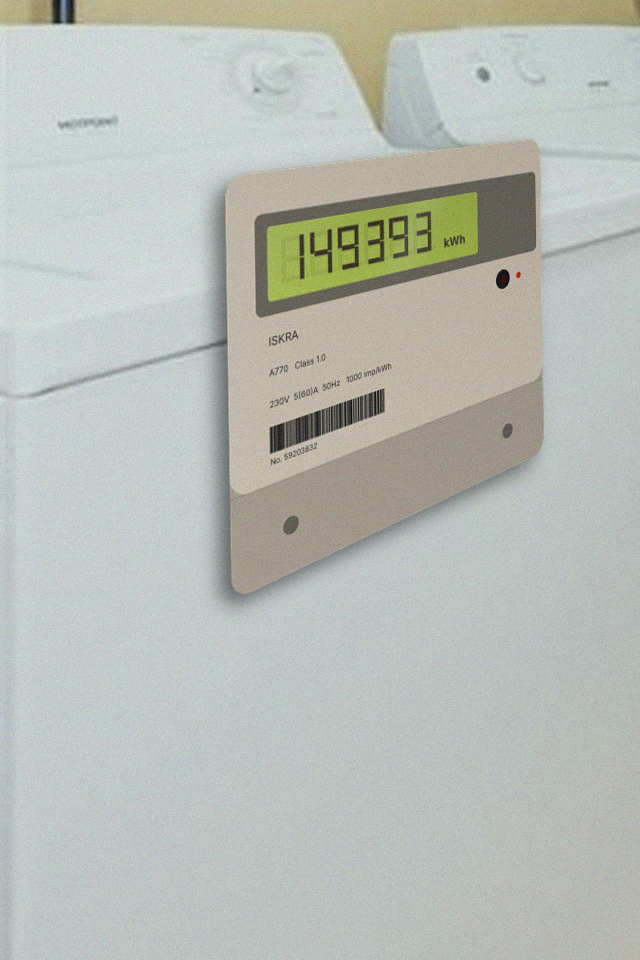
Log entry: **149393** kWh
